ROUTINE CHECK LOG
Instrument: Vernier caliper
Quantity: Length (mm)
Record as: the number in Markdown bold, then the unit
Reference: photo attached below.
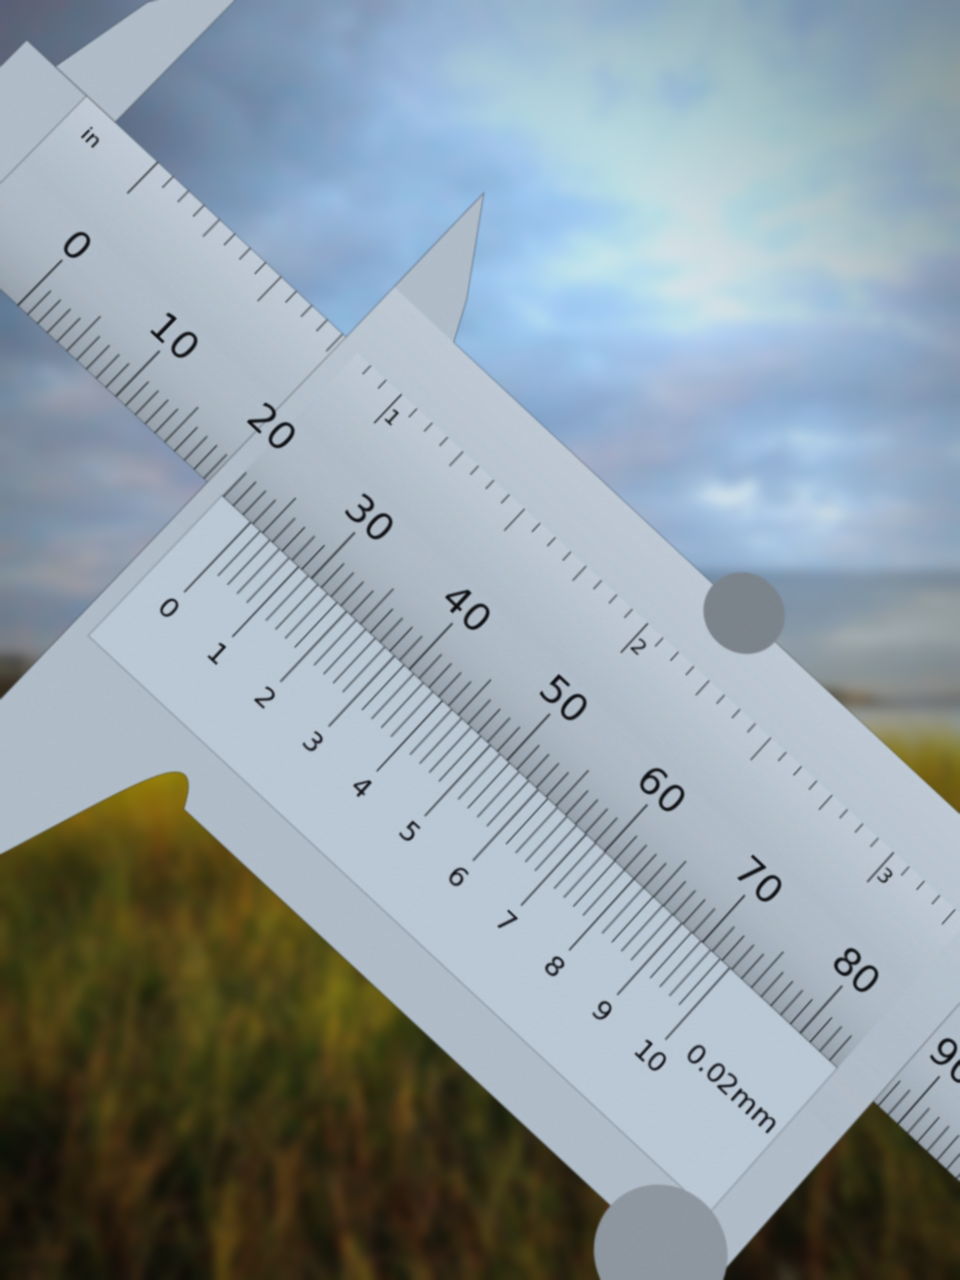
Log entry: **23.8** mm
